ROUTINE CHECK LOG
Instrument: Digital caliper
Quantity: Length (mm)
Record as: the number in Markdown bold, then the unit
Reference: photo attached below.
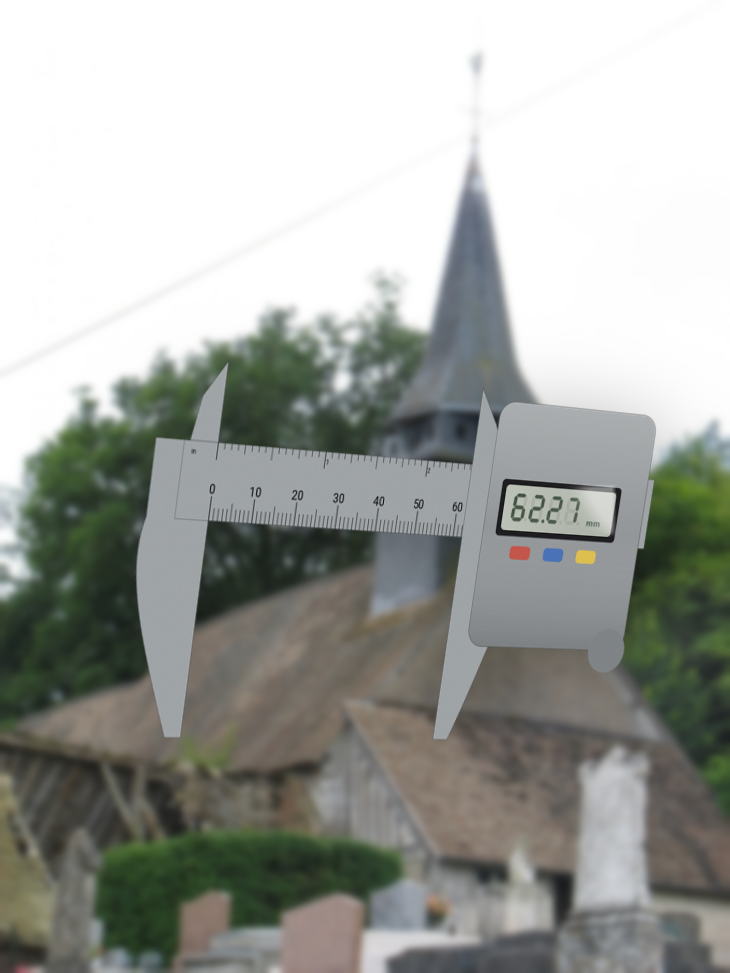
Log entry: **62.27** mm
